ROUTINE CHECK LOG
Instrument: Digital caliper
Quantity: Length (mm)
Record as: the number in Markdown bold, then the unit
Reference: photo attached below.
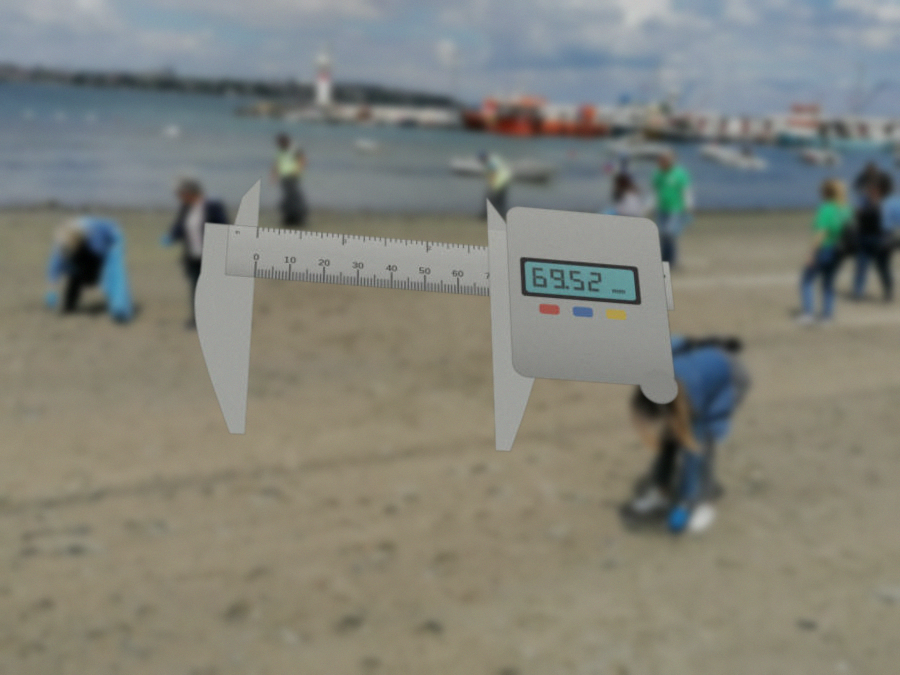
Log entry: **69.52** mm
